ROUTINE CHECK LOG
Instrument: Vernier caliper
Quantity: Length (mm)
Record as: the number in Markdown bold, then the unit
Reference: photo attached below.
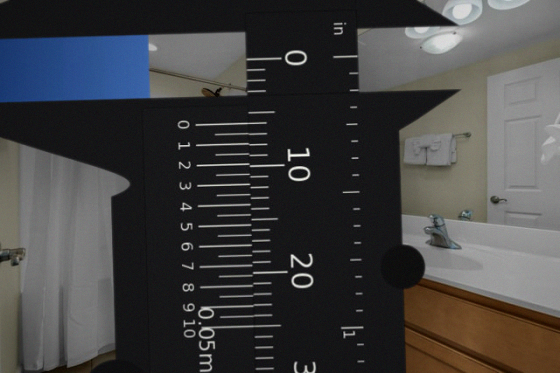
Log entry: **6.0** mm
